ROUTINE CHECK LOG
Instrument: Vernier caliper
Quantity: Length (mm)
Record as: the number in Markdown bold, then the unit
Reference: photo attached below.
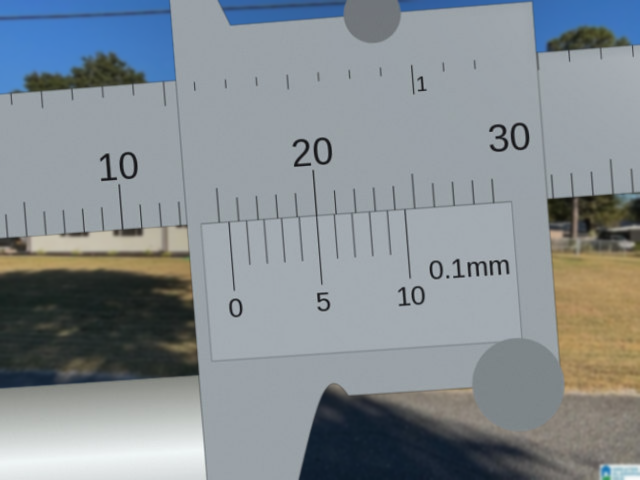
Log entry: **15.5** mm
